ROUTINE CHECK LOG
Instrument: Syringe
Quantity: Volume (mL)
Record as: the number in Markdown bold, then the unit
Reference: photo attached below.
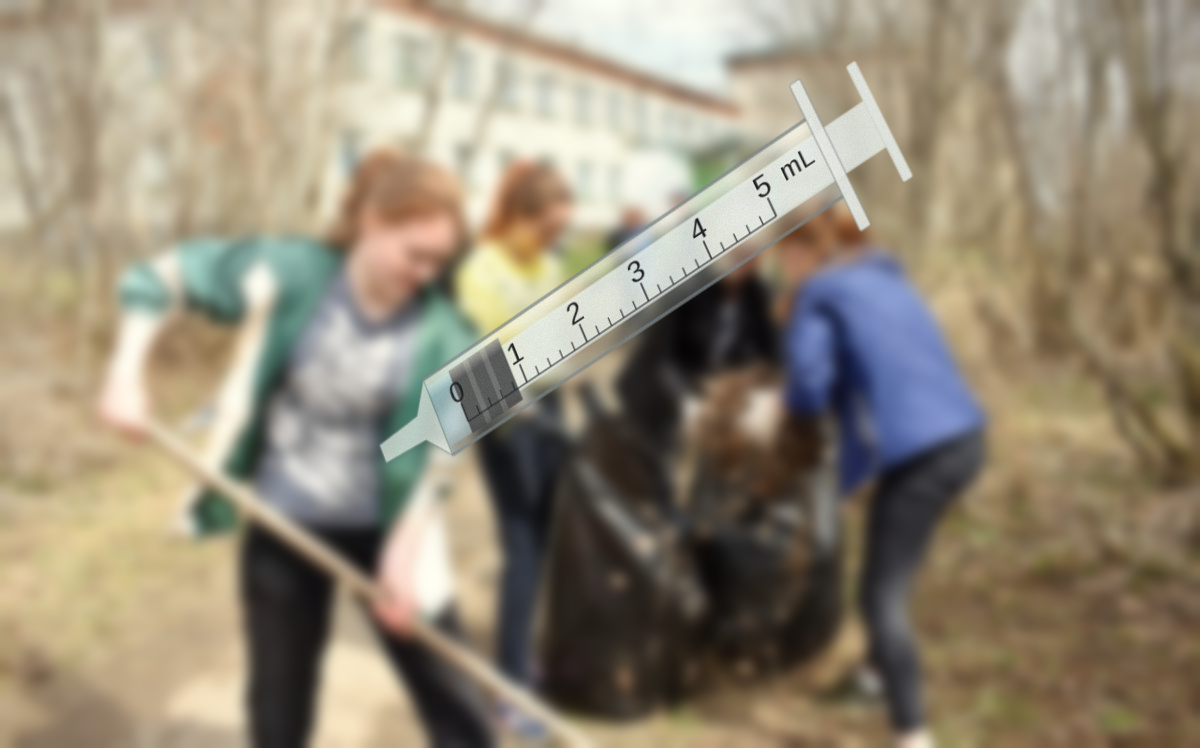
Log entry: **0** mL
